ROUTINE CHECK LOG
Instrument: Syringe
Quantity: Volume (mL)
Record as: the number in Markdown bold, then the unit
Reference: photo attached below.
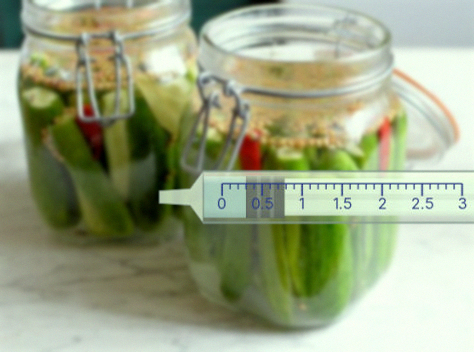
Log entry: **0.3** mL
